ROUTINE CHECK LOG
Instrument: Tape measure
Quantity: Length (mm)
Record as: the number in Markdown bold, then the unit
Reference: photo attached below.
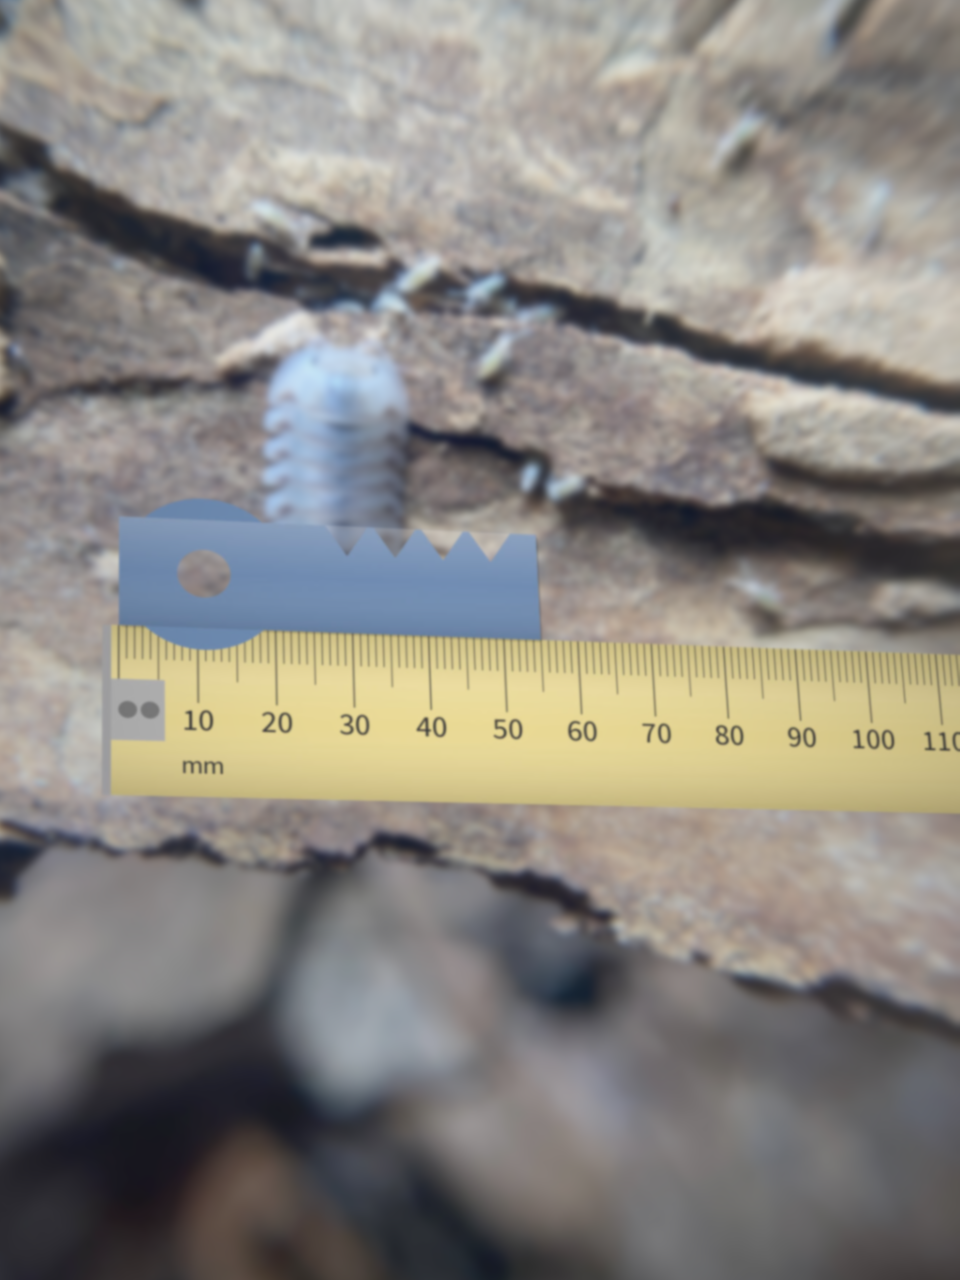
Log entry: **55** mm
